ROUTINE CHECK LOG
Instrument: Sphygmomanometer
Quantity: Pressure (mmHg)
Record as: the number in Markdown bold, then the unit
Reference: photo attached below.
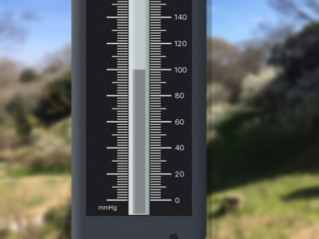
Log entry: **100** mmHg
